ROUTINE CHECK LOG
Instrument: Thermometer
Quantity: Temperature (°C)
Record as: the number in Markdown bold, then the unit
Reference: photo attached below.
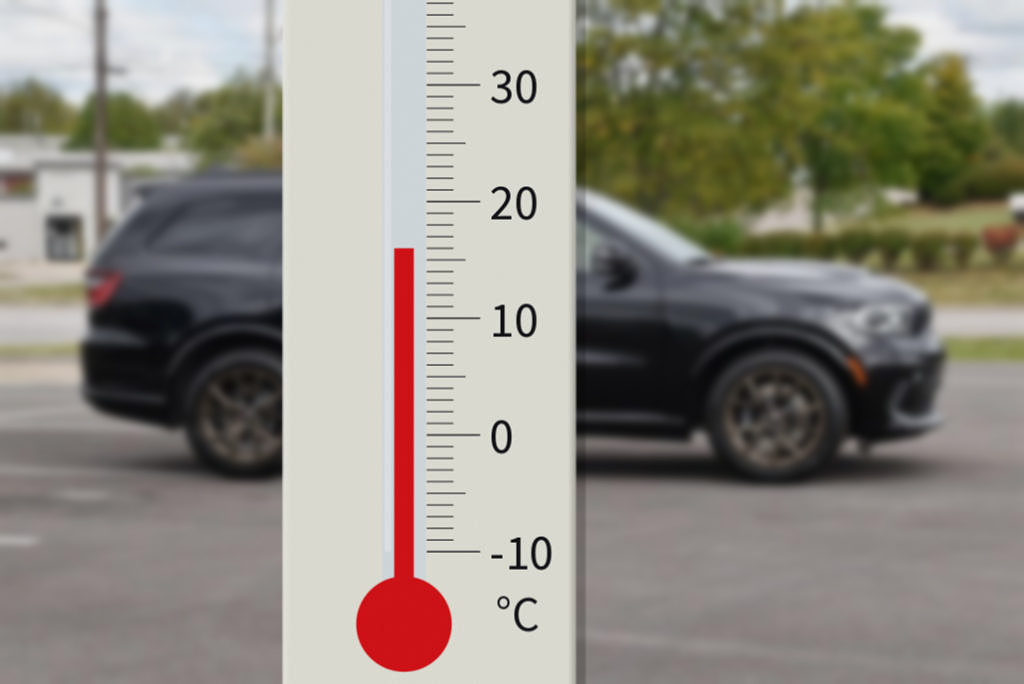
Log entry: **16** °C
